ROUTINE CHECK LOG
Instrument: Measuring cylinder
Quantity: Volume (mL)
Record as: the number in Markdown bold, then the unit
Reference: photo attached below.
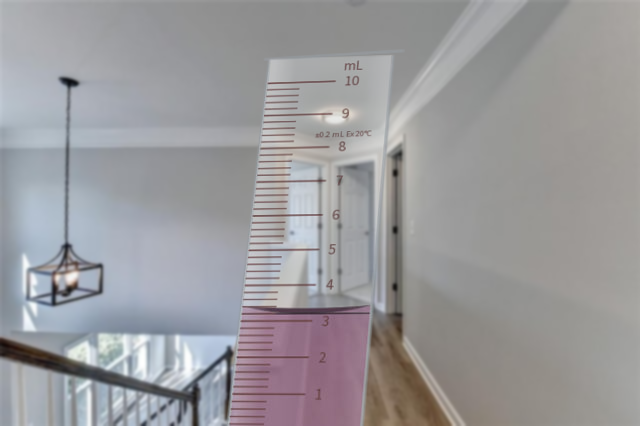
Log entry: **3.2** mL
